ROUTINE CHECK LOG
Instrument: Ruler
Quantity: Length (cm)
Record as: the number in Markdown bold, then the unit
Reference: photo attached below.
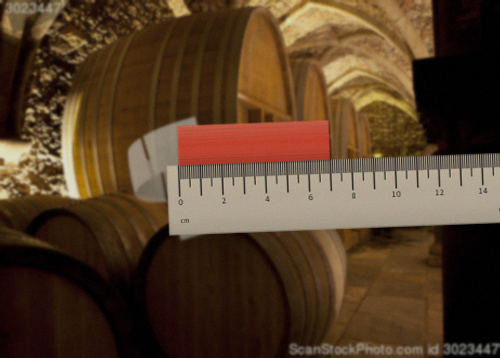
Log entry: **7** cm
